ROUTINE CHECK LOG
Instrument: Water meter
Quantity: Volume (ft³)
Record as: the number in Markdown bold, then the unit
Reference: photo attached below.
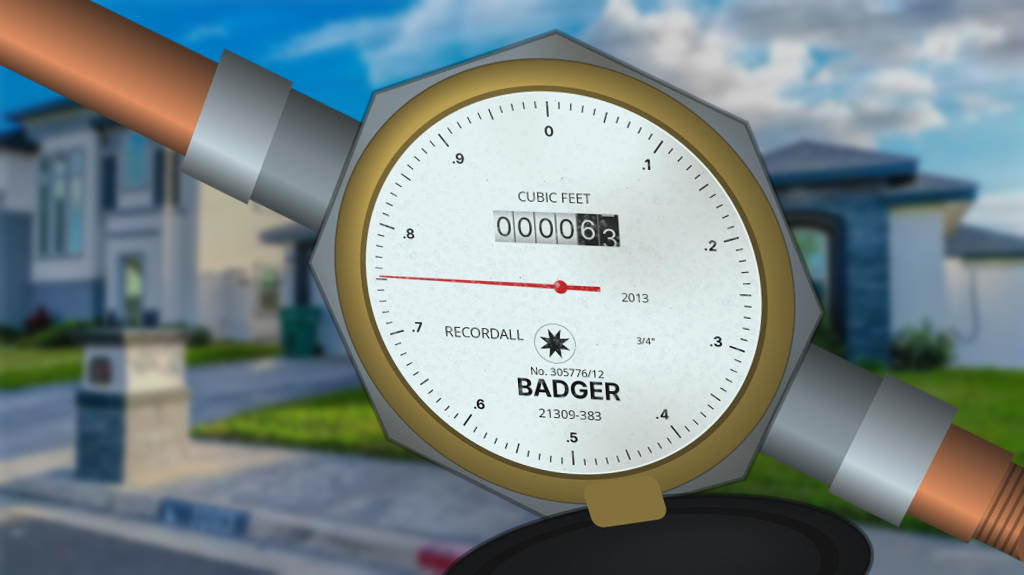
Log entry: **62.75** ft³
